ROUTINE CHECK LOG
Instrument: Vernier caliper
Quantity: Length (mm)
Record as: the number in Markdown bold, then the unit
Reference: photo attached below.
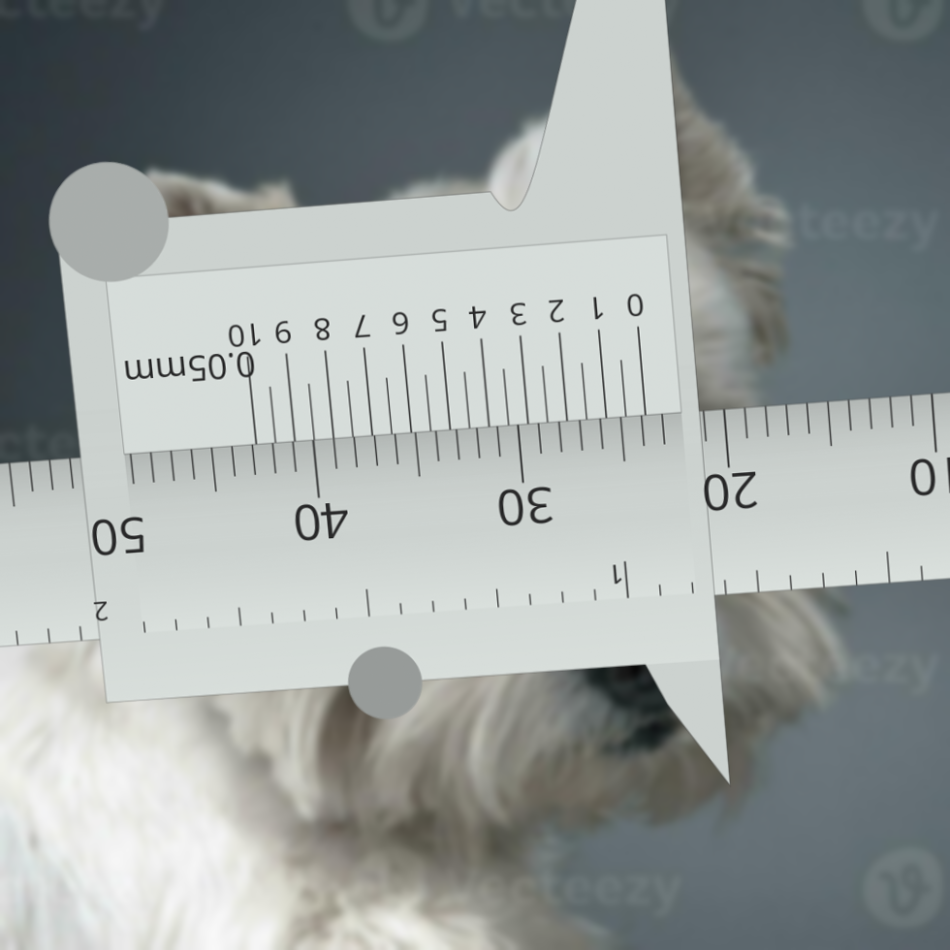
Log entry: **23.8** mm
